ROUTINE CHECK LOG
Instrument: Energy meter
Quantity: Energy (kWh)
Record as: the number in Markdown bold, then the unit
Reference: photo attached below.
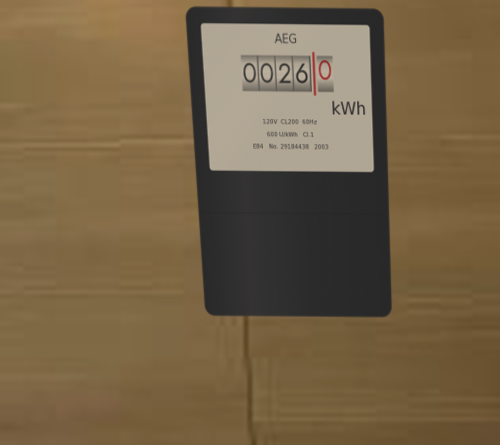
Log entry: **26.0** kWh
